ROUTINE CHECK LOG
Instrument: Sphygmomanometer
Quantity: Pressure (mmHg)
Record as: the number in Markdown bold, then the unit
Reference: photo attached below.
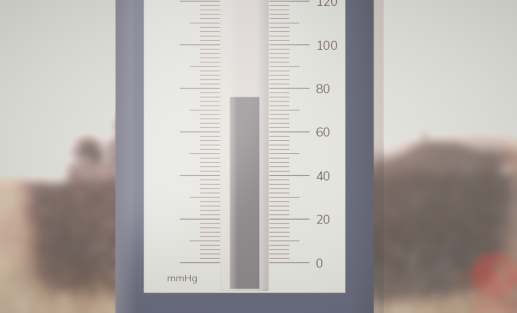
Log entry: **76** mmHg
